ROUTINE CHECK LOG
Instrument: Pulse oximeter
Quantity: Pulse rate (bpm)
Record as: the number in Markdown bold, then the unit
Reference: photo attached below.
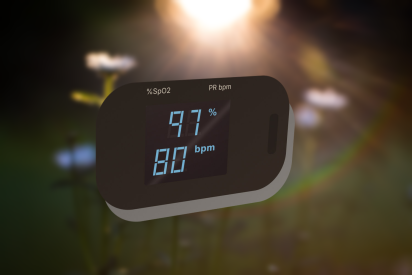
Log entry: **80** bpm
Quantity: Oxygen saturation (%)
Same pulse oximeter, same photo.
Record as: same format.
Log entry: **97** %
